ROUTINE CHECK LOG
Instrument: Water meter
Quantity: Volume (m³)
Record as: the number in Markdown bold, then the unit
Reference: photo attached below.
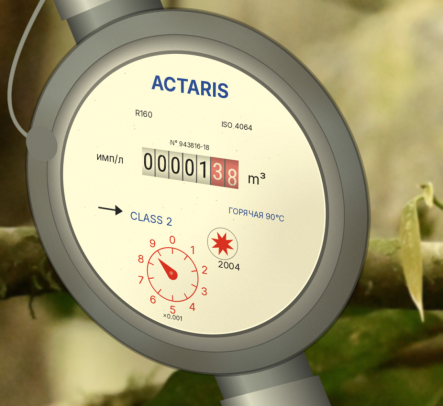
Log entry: **1.378** m³
